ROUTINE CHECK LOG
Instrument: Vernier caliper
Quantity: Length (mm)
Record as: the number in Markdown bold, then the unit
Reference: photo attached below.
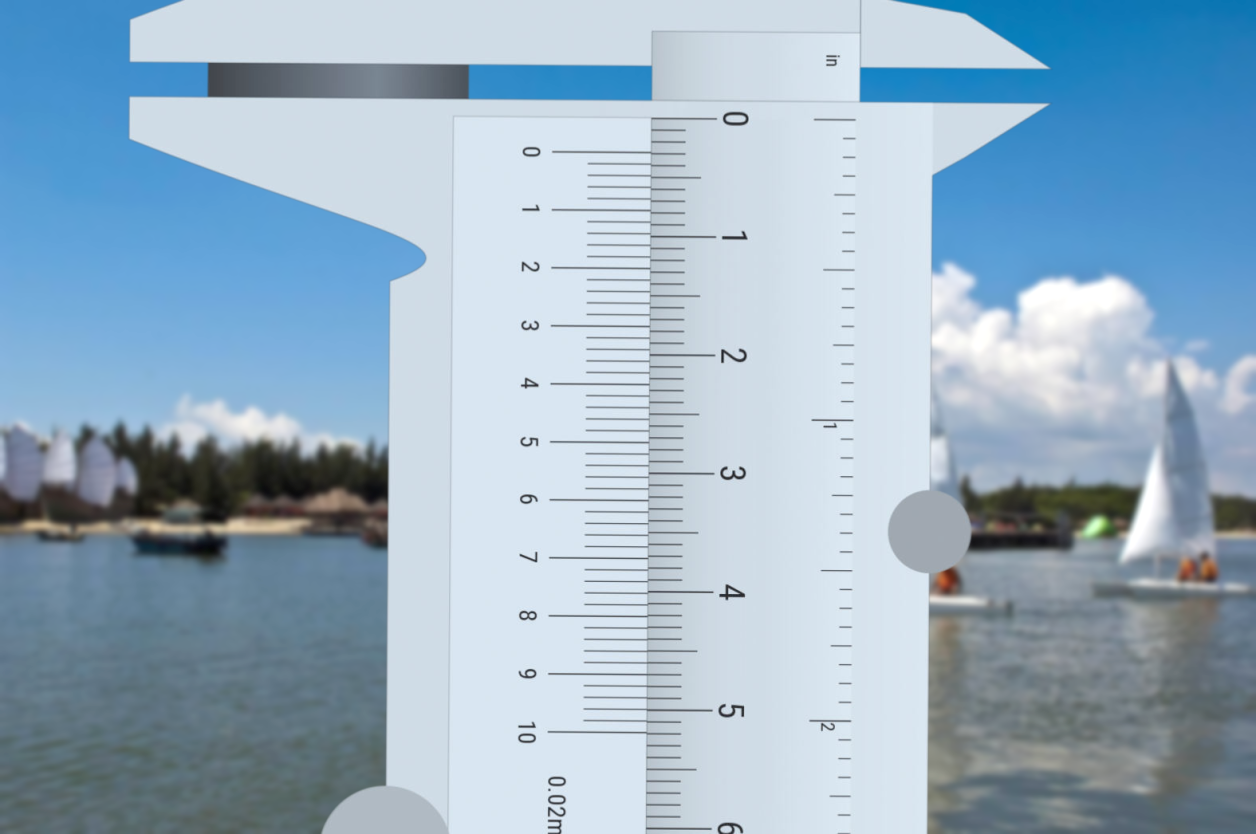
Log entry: **2.9** mm
